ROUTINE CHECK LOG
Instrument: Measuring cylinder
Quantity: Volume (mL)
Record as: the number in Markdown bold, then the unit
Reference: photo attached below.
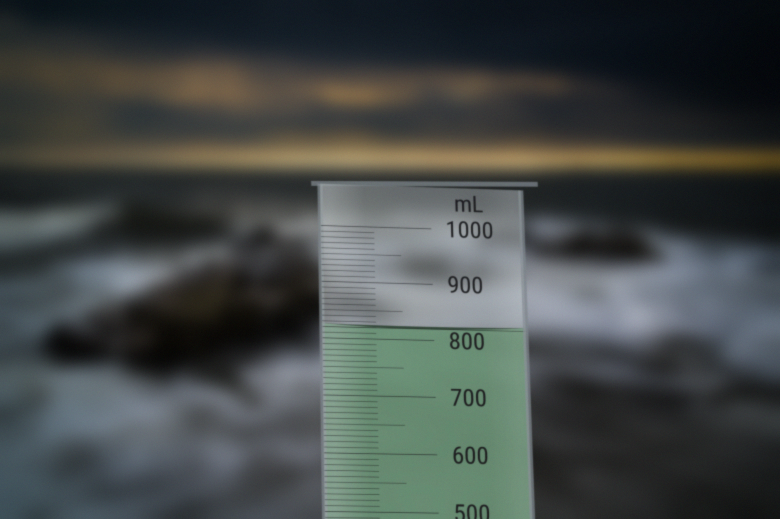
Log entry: **820** mL
